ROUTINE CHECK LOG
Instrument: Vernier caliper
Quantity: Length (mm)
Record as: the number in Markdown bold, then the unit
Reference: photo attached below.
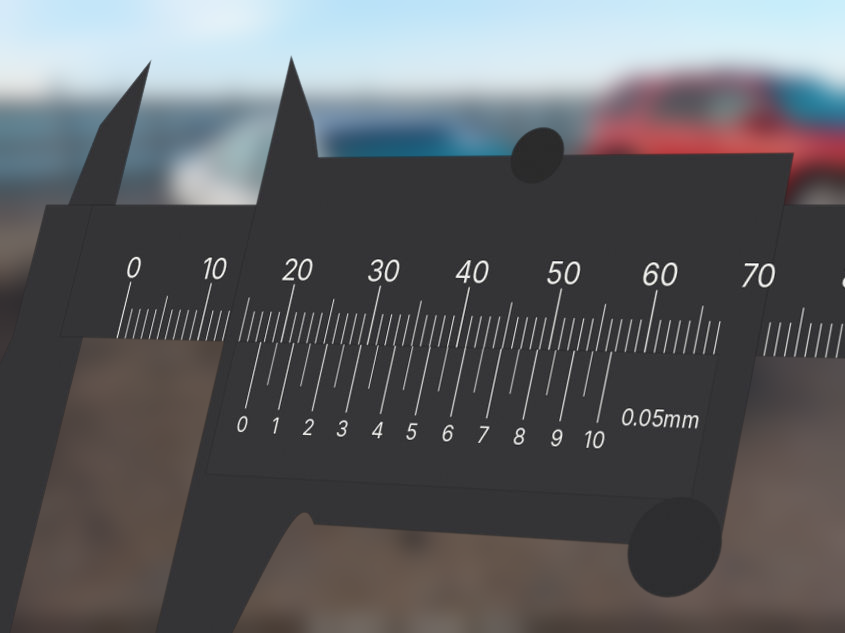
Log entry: **17.6** mm
